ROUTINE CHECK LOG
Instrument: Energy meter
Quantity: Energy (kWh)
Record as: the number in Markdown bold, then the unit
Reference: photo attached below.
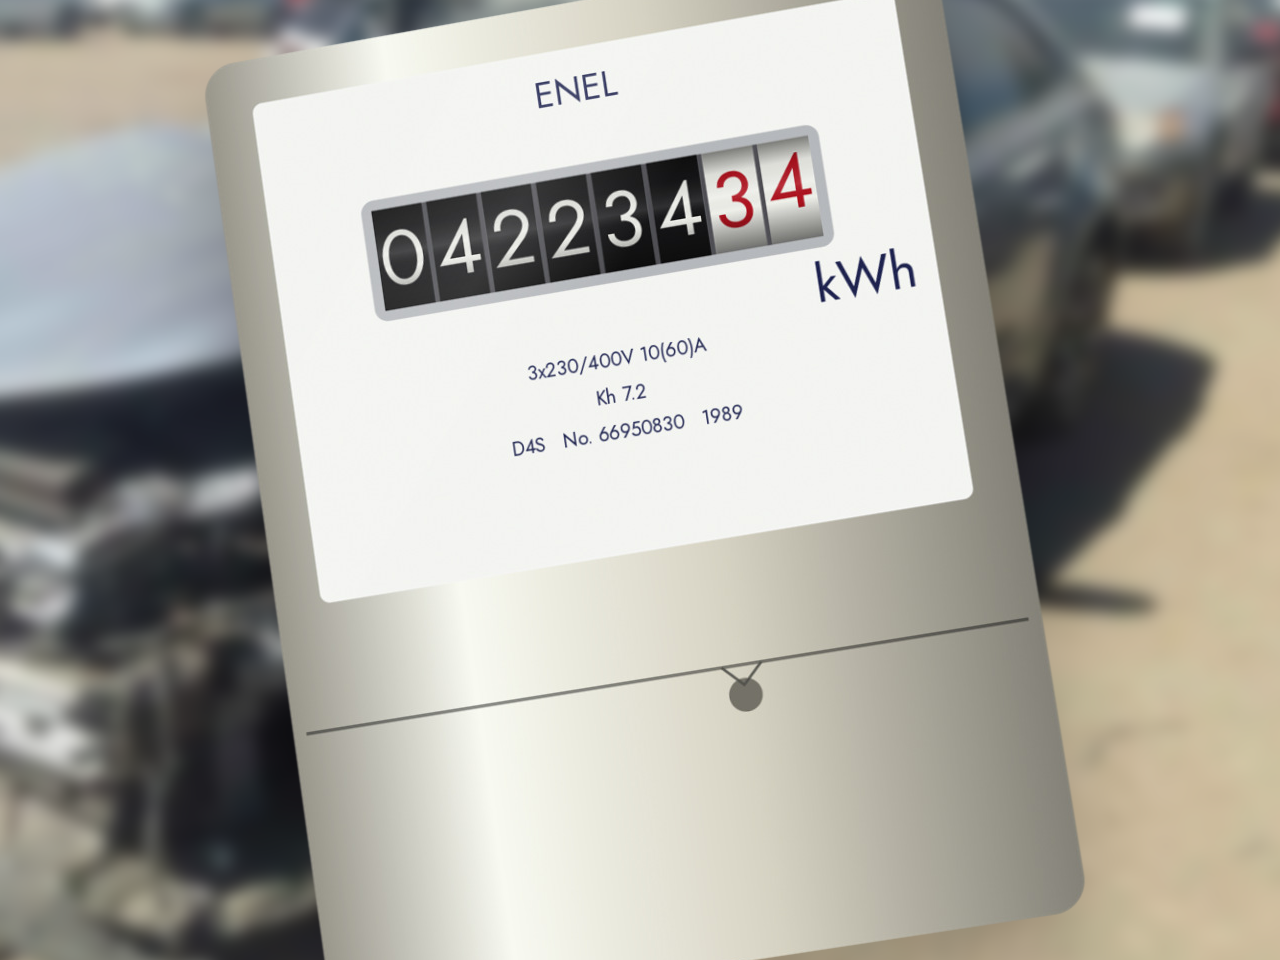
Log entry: **42234.34** kWh
